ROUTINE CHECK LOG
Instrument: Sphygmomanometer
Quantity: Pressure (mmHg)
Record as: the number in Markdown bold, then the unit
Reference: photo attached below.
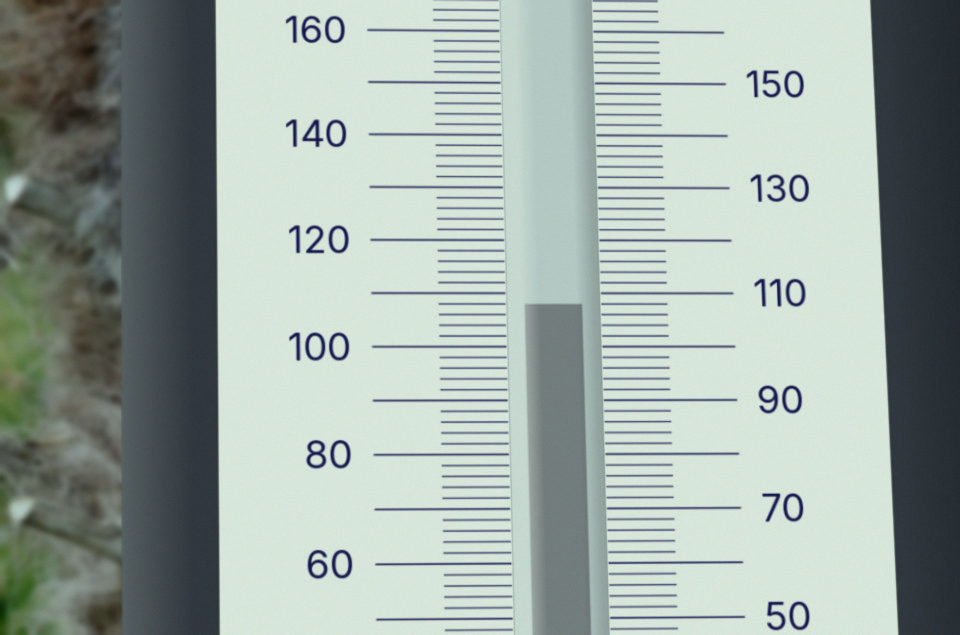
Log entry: **108** mmHg
